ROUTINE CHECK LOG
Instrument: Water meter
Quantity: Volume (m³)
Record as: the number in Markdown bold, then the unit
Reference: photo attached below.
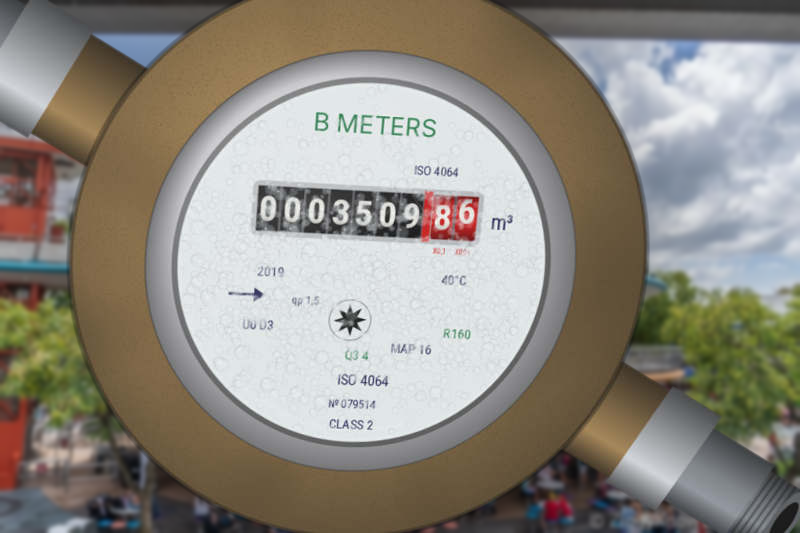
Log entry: **3509.86** m³
